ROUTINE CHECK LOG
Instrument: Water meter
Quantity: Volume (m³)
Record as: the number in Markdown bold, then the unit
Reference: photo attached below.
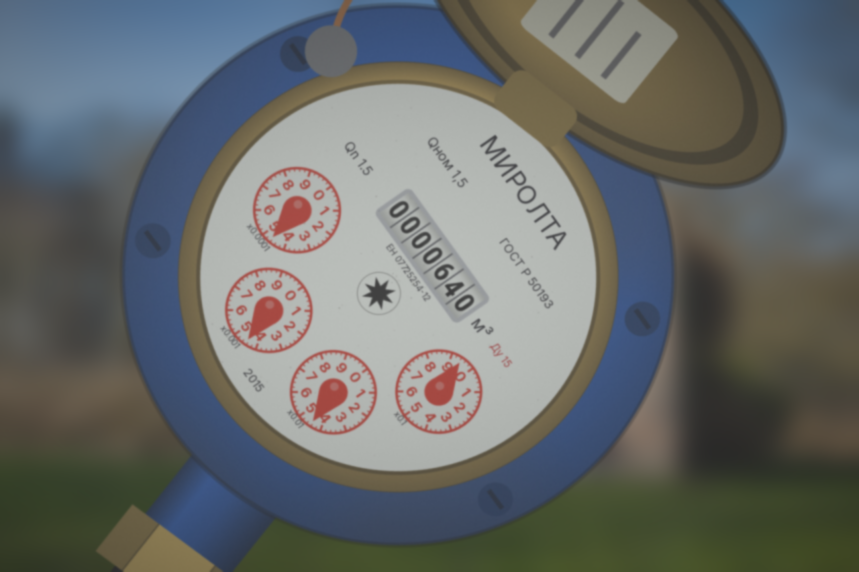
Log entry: **639.9444** m³
